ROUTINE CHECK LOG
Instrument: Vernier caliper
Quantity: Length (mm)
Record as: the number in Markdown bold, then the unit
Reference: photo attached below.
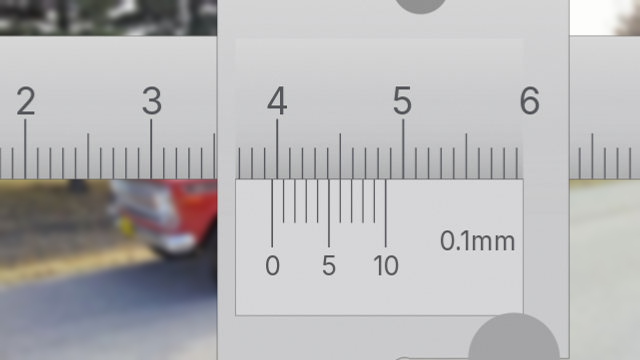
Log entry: **39.6** mm
